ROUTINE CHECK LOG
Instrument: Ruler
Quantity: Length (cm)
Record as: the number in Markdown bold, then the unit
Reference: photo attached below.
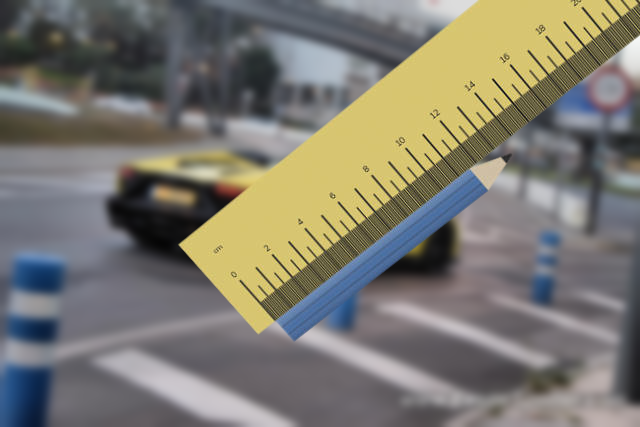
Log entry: **13.5** cm
